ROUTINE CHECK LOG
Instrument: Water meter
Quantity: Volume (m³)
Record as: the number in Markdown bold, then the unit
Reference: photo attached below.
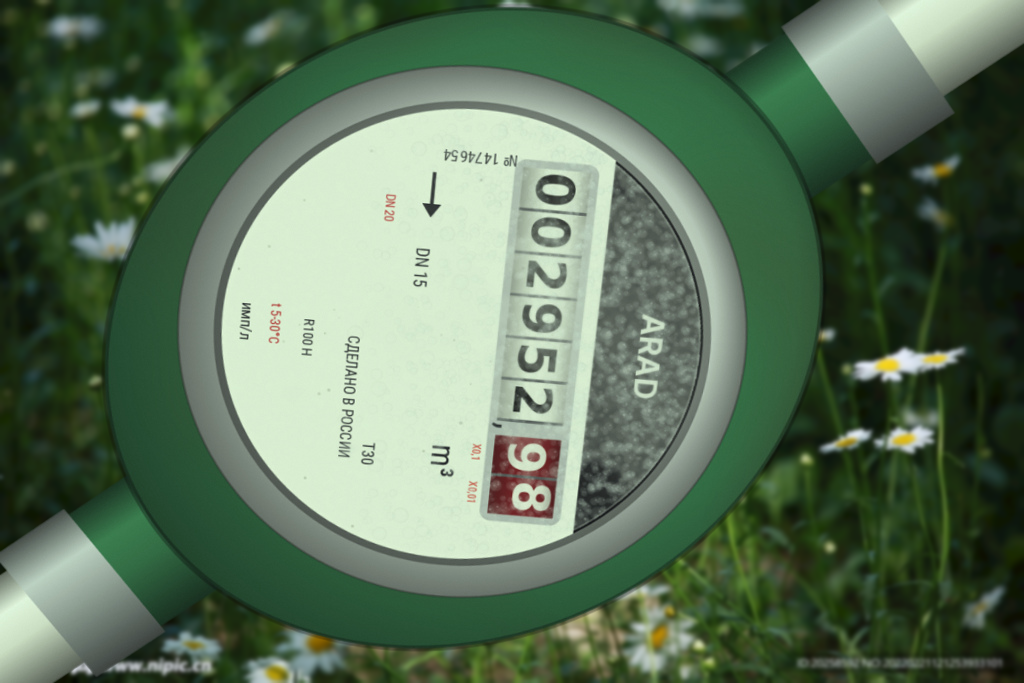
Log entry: **2952.98** m³
